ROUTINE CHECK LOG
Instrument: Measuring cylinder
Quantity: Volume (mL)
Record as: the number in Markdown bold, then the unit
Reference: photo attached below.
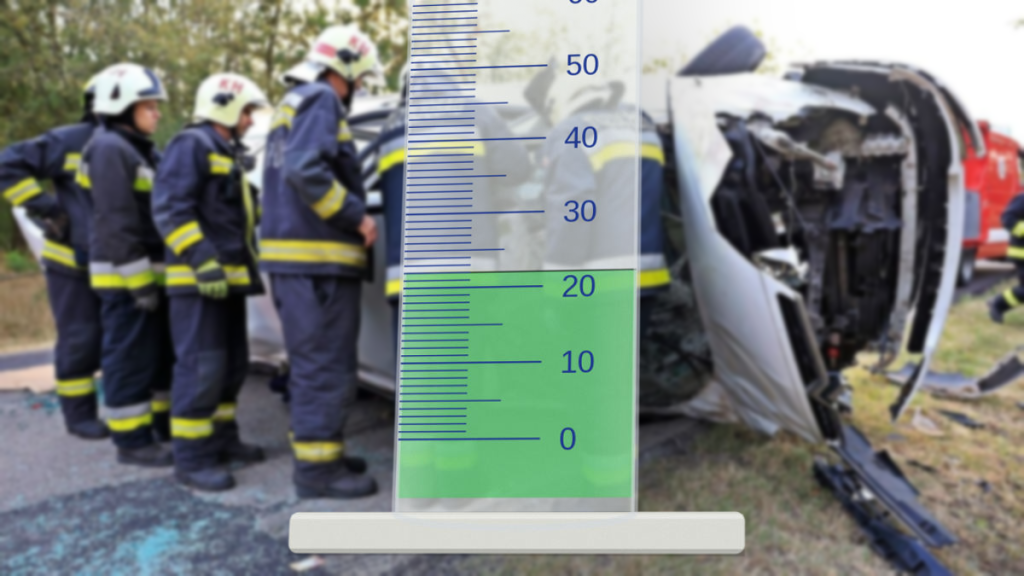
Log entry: **22** mL
